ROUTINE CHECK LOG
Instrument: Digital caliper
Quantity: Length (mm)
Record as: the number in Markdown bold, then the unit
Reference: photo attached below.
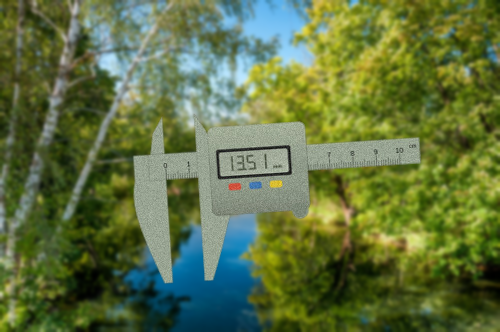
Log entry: **13.51** mm
